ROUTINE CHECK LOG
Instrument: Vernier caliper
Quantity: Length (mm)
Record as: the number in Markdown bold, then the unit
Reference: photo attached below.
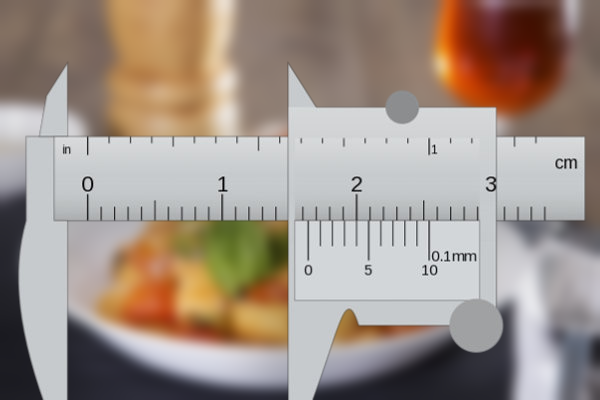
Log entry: **16.4** mm
